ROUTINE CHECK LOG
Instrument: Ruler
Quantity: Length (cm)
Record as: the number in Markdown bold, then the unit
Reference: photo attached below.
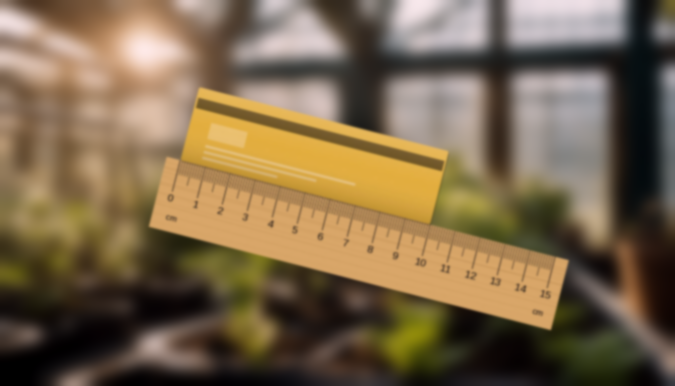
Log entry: **10** cm
